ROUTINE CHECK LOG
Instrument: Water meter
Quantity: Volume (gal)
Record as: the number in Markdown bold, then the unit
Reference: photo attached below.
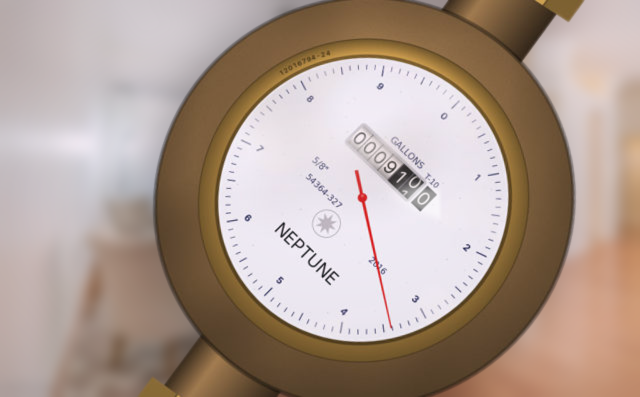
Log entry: **9103.4** gal
